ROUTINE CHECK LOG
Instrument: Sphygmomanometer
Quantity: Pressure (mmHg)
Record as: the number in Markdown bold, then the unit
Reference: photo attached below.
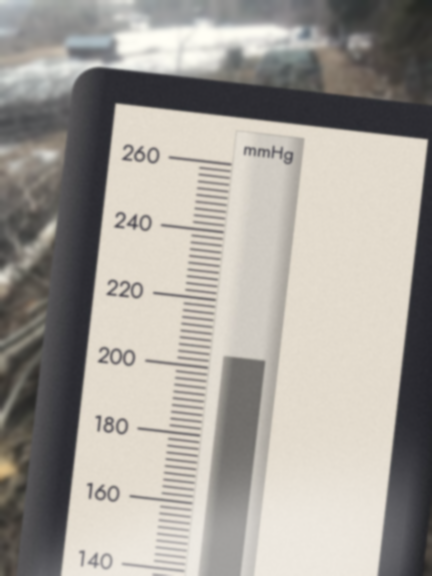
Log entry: **204** mmHg
